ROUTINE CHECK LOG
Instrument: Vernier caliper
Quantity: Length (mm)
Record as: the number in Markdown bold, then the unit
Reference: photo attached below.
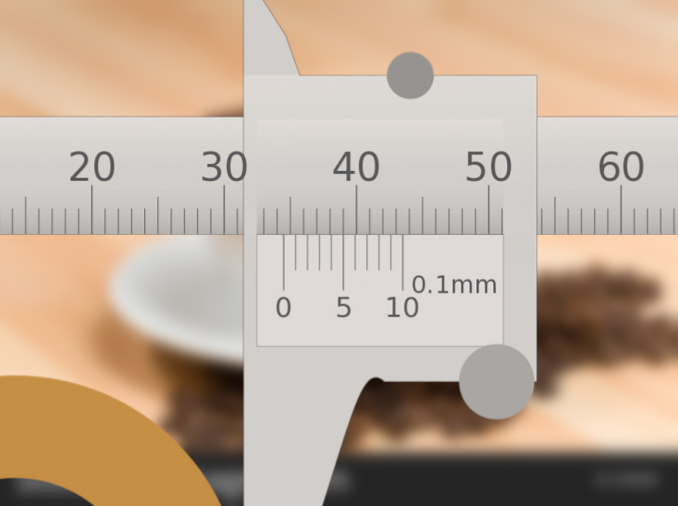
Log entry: **34.5** mm
